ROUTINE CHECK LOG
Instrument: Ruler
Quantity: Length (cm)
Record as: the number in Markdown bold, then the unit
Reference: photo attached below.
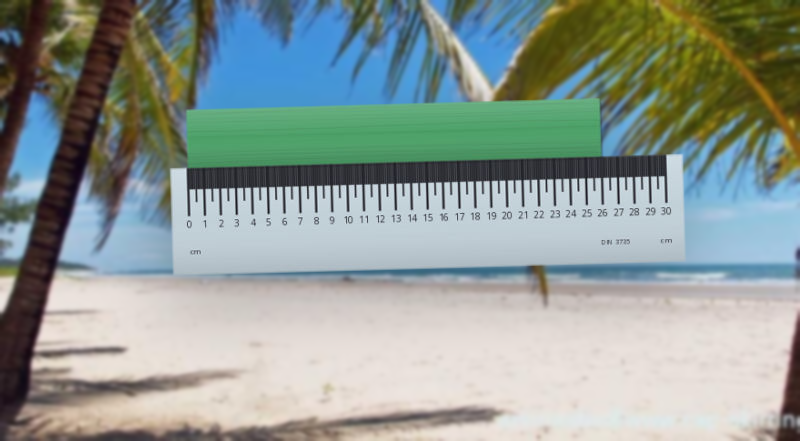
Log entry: **26** cm
